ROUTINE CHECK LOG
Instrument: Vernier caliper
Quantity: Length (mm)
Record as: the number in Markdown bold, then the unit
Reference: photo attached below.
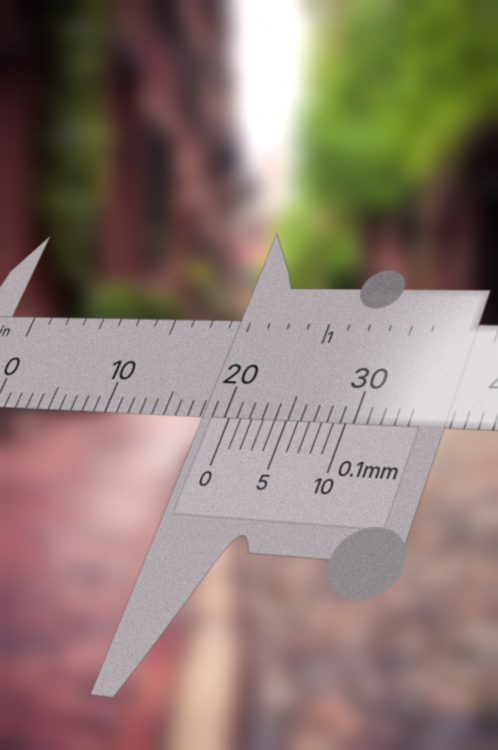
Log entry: **20.4** mm
